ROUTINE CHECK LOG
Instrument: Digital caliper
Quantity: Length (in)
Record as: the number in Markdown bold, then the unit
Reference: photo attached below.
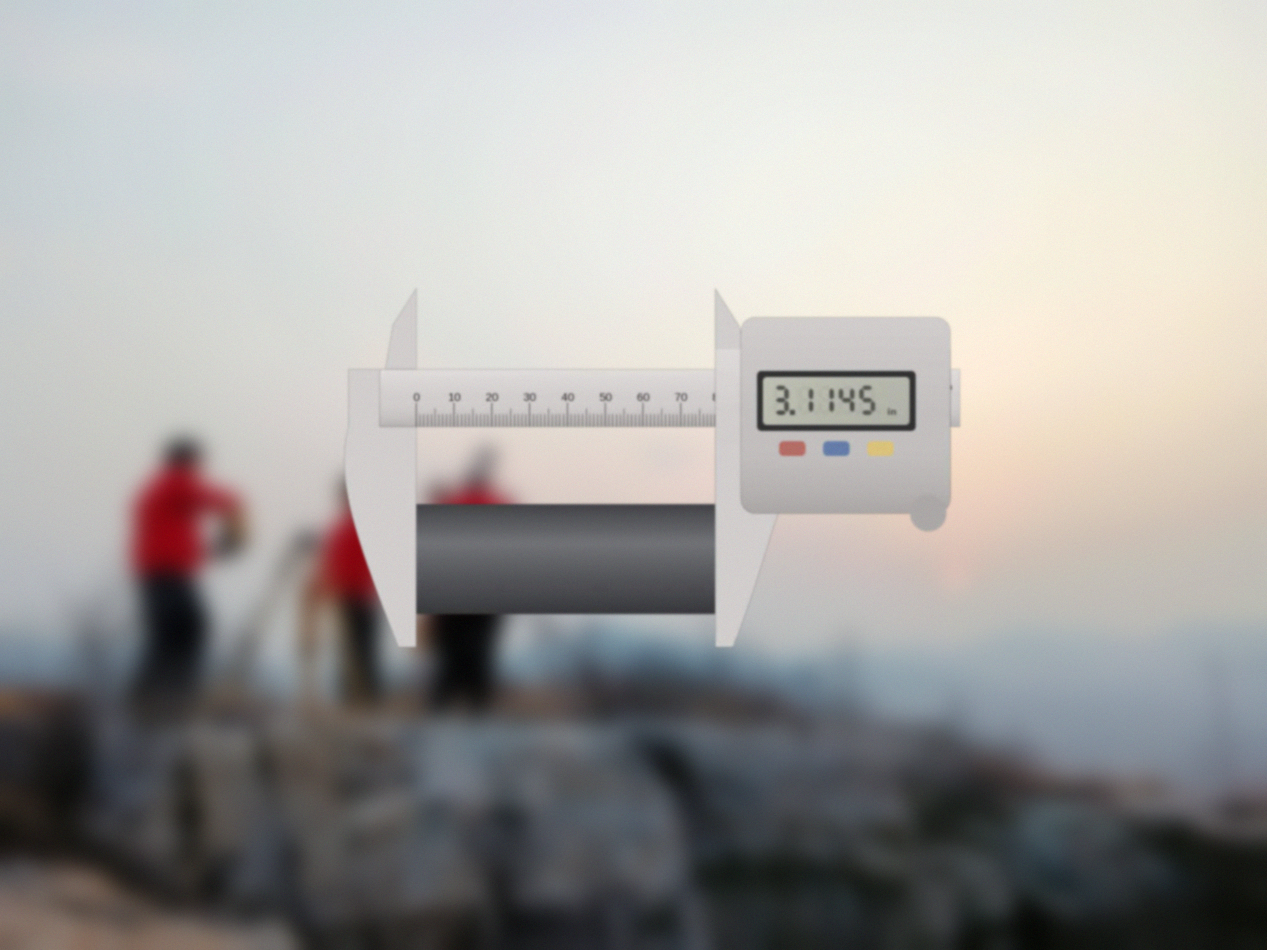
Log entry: **3.1145** in
